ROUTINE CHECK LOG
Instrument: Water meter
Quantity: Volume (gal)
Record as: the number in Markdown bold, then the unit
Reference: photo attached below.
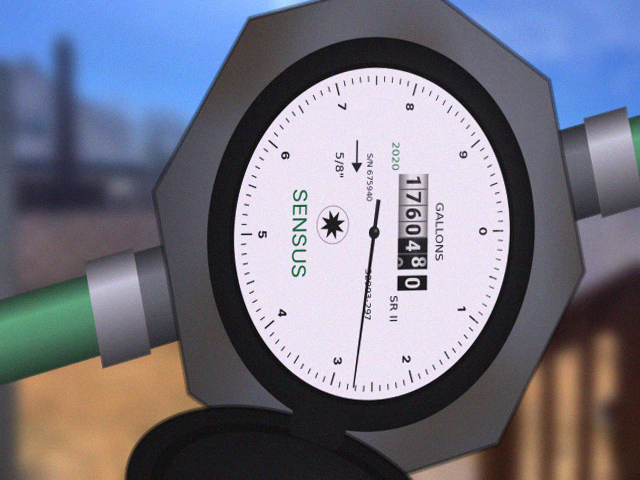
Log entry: **1760482.7** gal
